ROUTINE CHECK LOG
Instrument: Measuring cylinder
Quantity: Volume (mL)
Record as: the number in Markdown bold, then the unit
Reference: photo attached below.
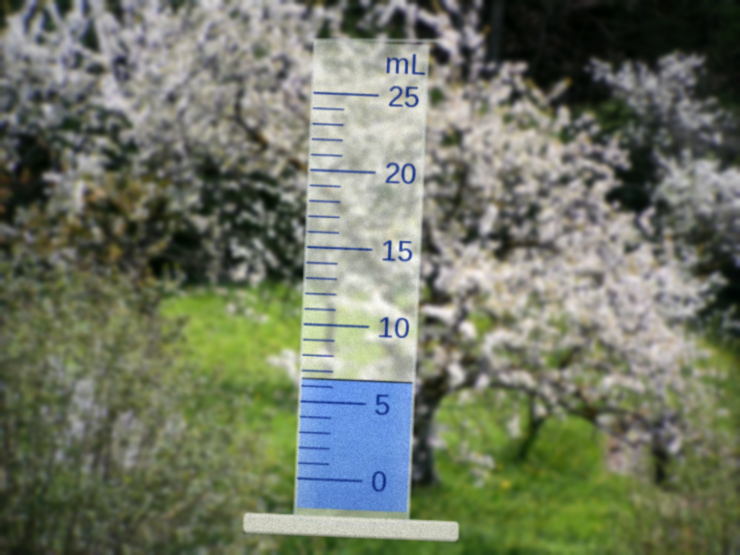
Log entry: **6.5** mL
